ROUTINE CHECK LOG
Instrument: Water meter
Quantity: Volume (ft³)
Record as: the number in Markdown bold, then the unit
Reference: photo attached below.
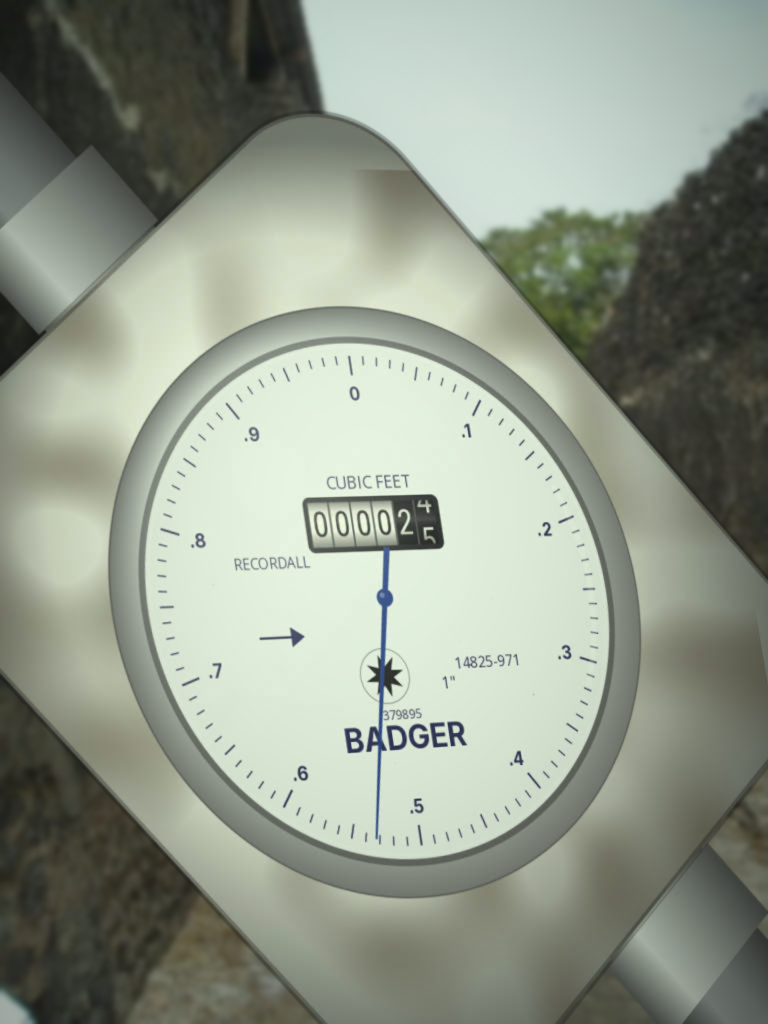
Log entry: **24.53** ft³
